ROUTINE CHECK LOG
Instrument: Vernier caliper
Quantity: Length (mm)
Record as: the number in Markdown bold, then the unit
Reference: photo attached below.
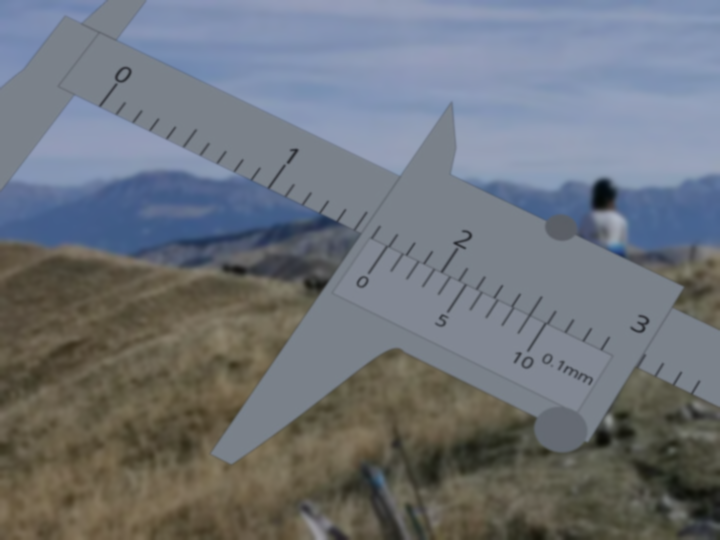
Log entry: **16.9** mm
